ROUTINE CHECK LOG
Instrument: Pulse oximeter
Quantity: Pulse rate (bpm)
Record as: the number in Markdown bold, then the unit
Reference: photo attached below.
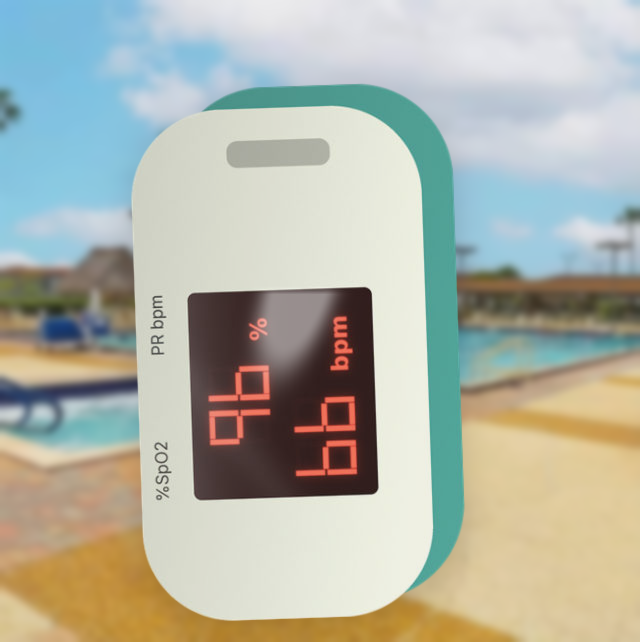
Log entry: **66** bpm
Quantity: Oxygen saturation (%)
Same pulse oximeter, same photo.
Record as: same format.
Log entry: **96** %
